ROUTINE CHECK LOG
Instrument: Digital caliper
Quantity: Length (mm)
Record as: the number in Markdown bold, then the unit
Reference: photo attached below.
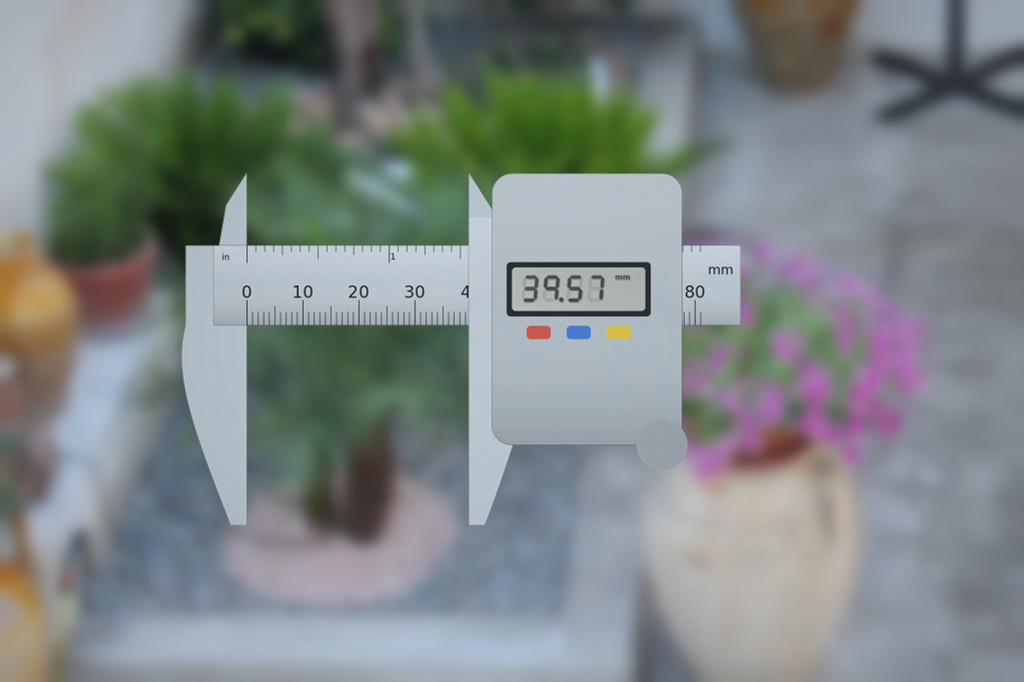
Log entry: **39.57** mm
